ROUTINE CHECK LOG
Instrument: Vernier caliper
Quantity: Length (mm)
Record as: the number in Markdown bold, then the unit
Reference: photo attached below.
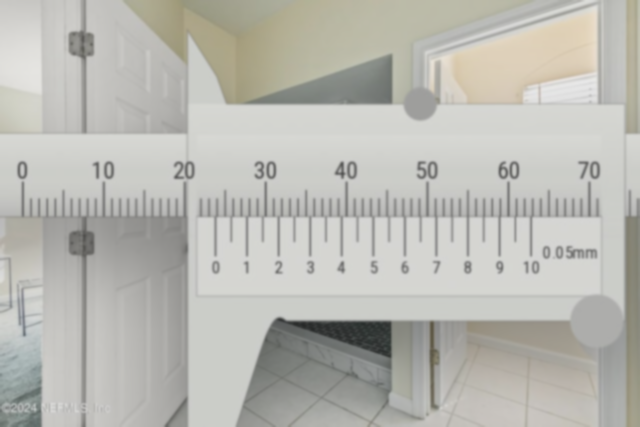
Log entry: **23.8** mm
